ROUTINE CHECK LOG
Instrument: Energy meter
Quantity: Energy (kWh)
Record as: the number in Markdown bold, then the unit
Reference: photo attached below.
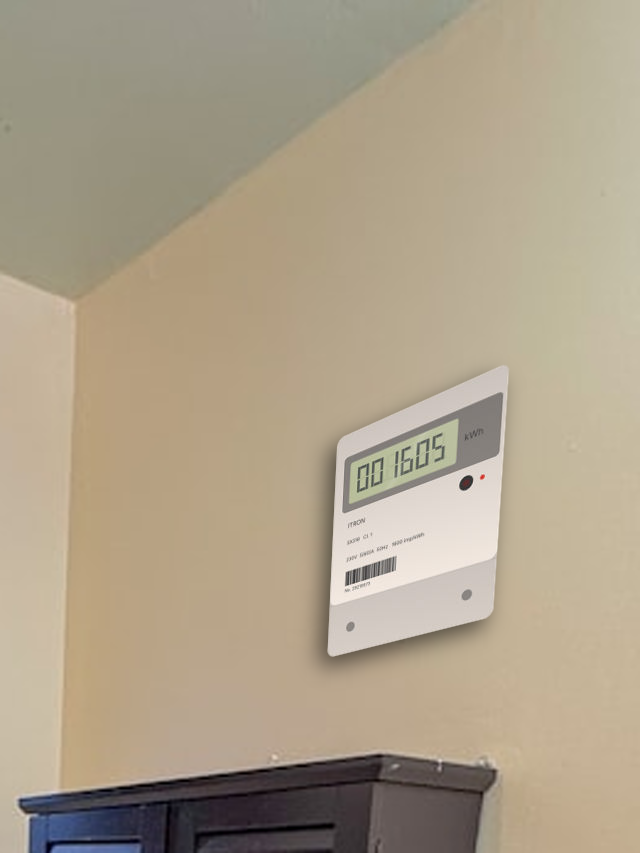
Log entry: **1605** kWh
